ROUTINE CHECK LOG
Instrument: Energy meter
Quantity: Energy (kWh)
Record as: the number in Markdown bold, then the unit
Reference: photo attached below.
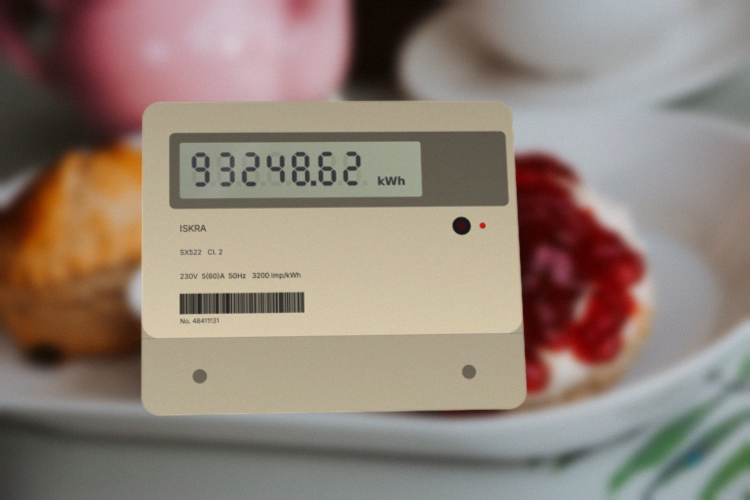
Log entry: **93248.62** kWh
